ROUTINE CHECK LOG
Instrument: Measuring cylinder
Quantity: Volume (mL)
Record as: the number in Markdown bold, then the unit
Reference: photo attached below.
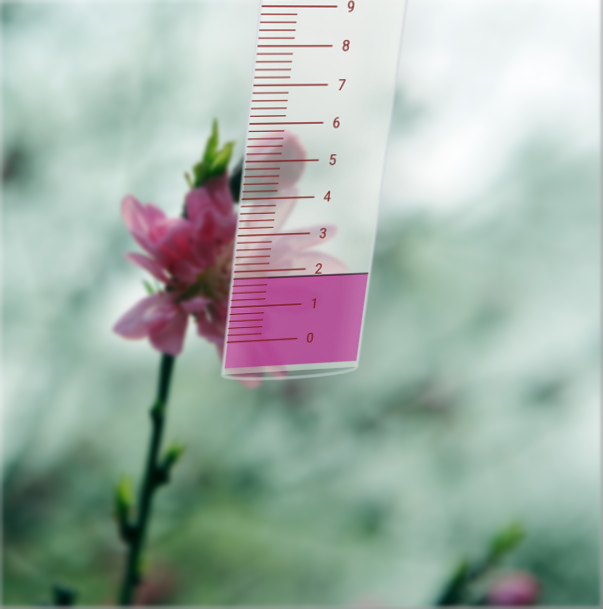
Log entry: **1.8** mL
